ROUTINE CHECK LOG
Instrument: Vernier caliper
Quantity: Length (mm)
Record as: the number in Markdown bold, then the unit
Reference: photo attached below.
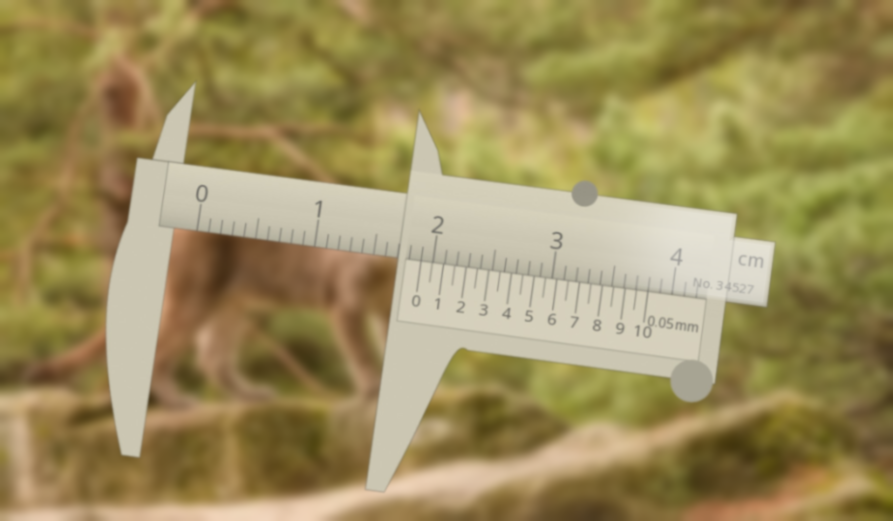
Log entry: **19.0** mm
